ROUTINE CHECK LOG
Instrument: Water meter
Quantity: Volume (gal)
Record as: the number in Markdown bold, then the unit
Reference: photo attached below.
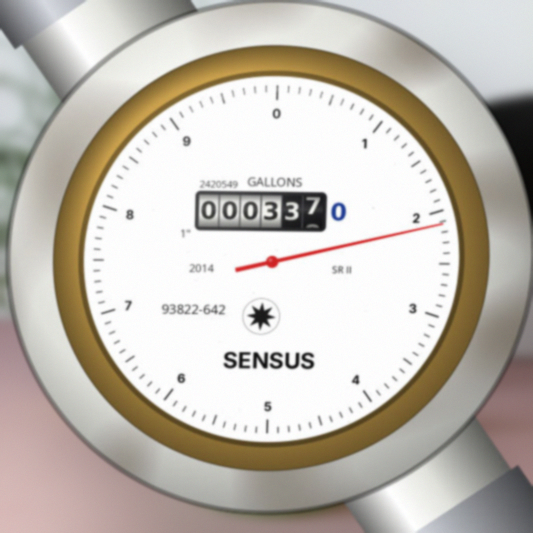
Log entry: **3372.1** gal
